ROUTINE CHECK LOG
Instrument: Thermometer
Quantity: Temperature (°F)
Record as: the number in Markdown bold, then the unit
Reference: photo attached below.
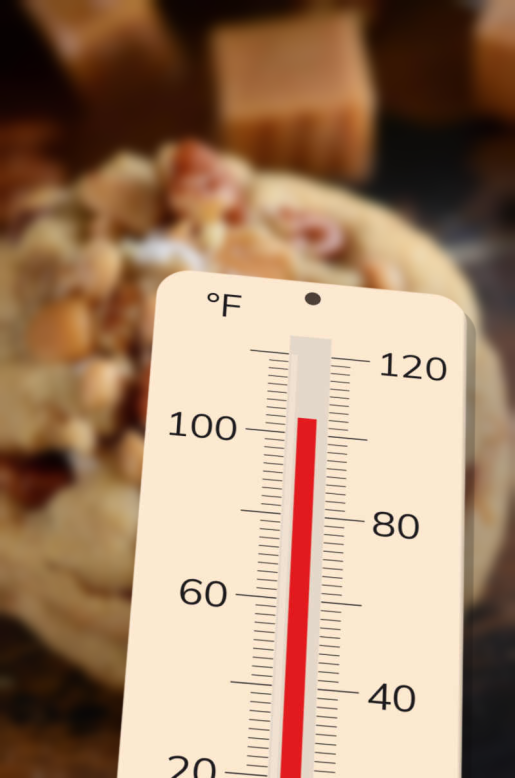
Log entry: **104** °F
